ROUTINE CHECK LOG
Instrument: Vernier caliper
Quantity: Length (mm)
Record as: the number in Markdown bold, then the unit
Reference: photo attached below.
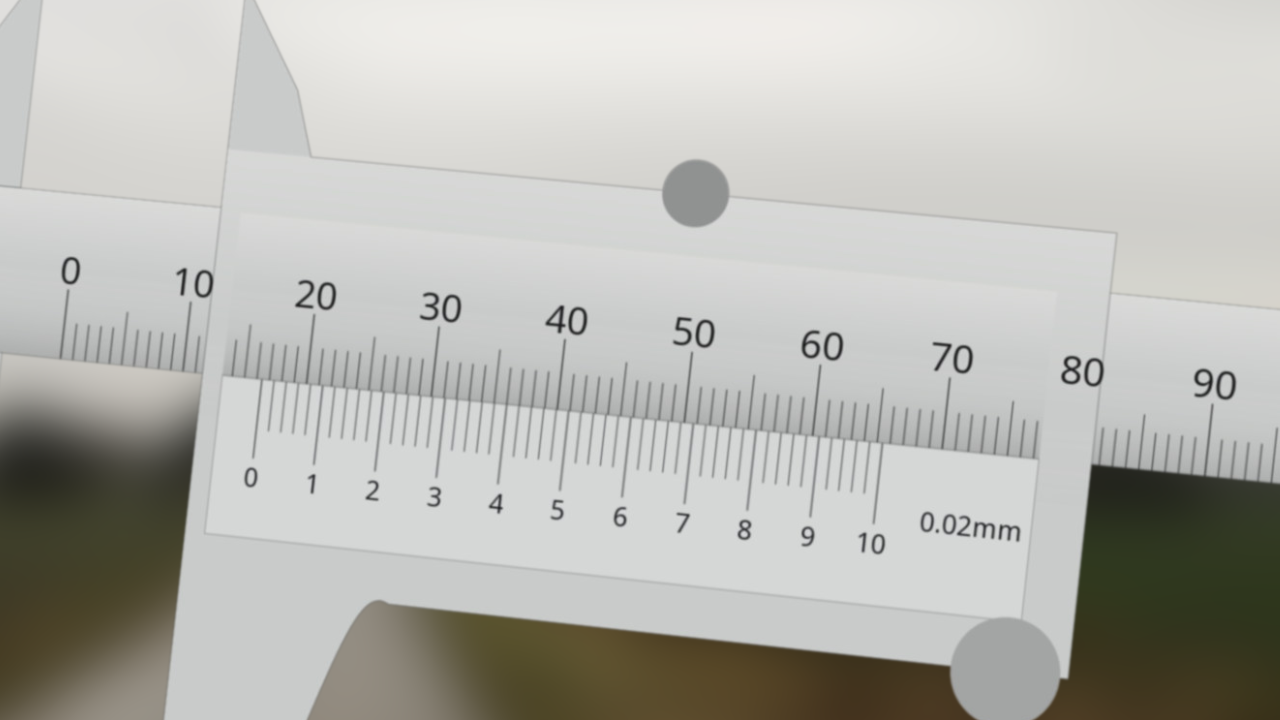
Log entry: **16.4** mm
